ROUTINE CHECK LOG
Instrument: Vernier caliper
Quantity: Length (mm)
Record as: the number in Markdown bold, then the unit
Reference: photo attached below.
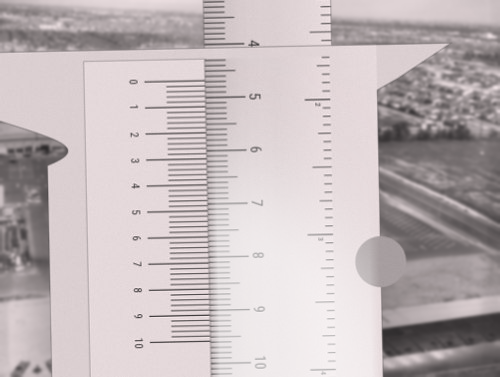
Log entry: **46.8** mm
